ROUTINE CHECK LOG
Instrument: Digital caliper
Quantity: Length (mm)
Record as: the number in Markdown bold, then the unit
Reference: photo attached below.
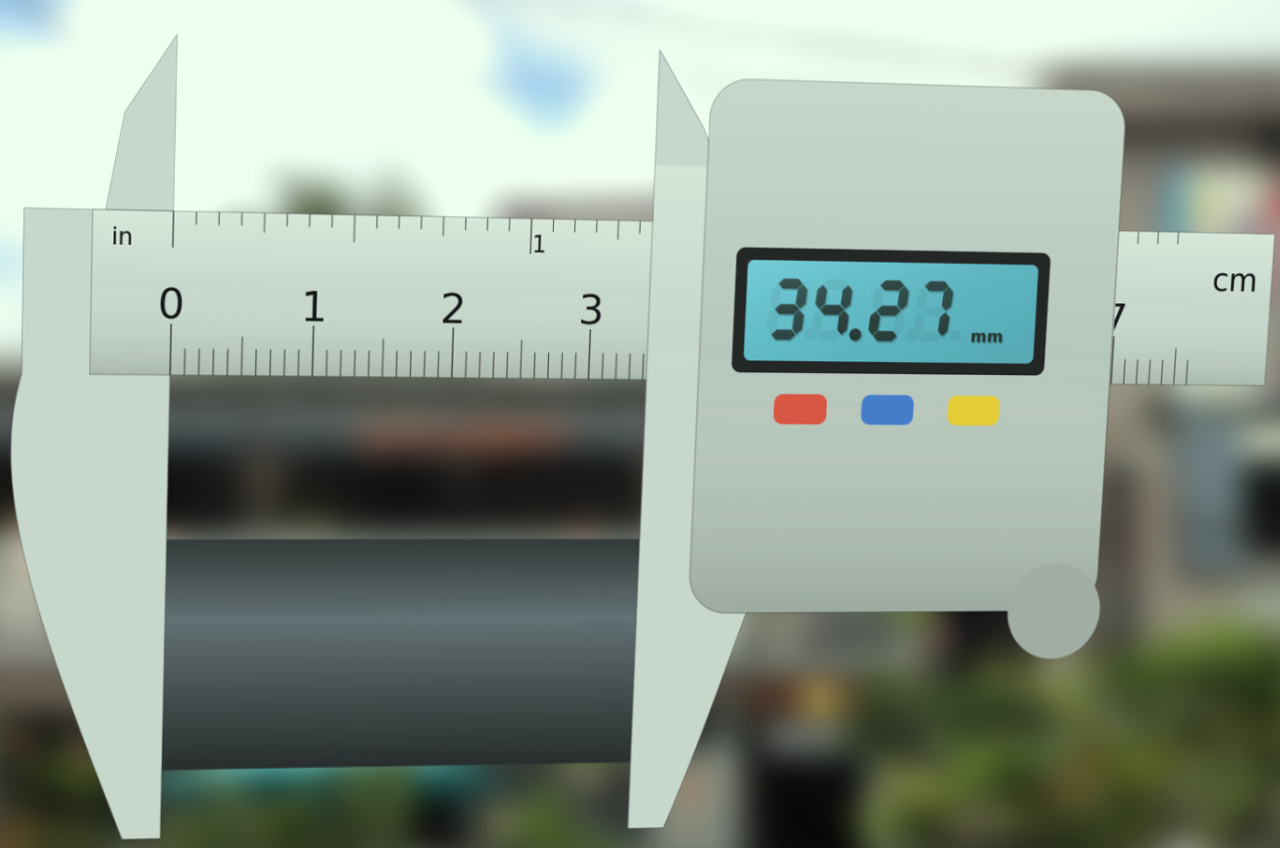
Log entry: **34.27** mm
